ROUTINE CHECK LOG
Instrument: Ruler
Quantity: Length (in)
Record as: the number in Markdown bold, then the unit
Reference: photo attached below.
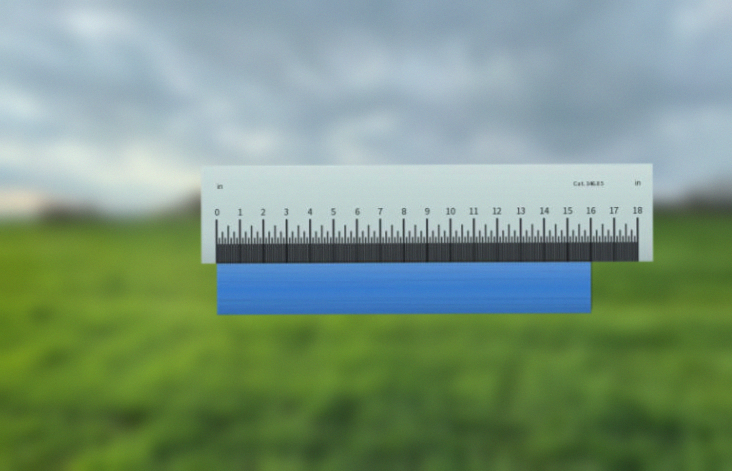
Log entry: **16** in
